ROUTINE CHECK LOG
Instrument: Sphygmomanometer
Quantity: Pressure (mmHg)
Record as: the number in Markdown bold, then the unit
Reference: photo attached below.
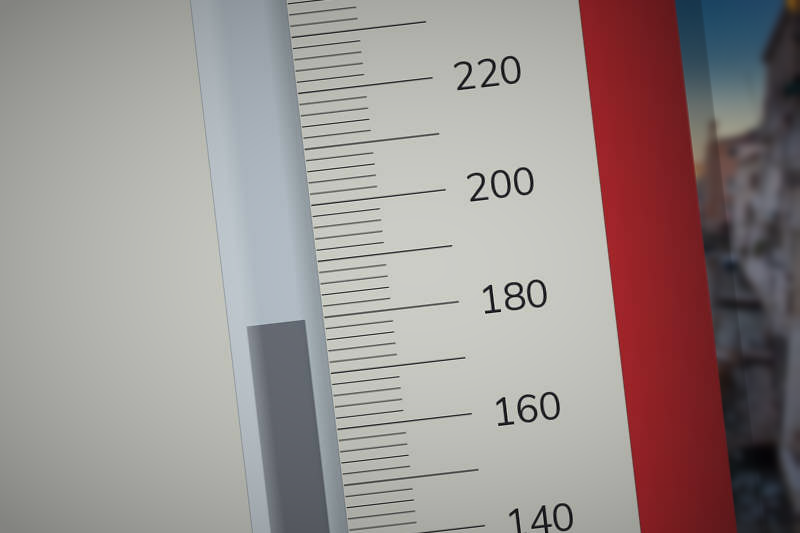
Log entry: **180** mmHg
